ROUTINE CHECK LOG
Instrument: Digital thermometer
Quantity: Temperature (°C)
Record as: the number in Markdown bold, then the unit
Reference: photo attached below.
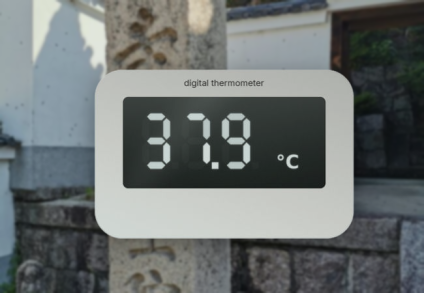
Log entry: **37.9** °C
